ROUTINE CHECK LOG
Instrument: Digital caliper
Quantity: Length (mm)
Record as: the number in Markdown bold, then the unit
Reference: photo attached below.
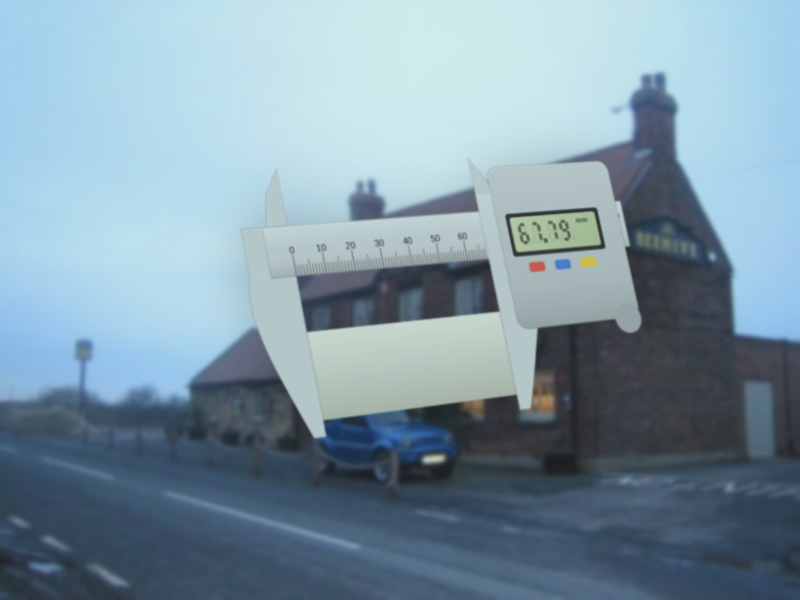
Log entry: **67.79** mm
